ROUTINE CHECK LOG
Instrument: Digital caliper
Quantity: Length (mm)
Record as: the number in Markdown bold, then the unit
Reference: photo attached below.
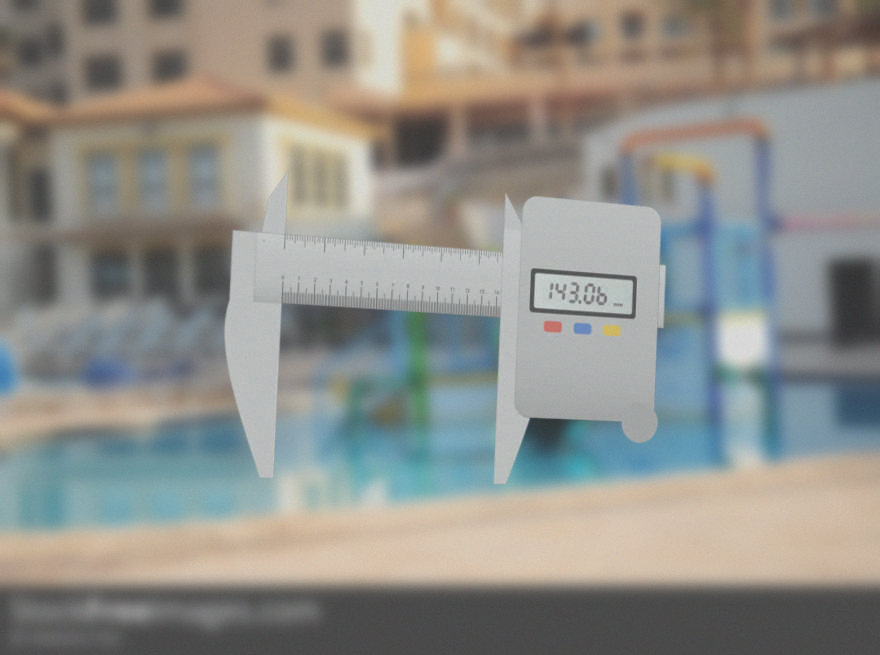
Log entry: **143.06** mm
